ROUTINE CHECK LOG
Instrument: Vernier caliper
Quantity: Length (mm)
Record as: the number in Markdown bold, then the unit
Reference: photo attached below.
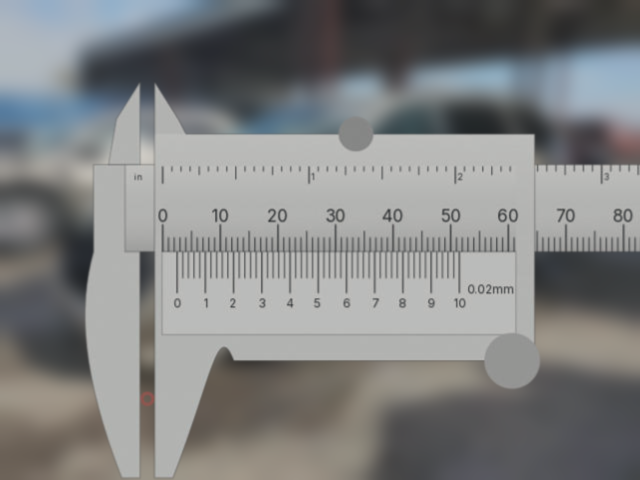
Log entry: **2.5** mm
